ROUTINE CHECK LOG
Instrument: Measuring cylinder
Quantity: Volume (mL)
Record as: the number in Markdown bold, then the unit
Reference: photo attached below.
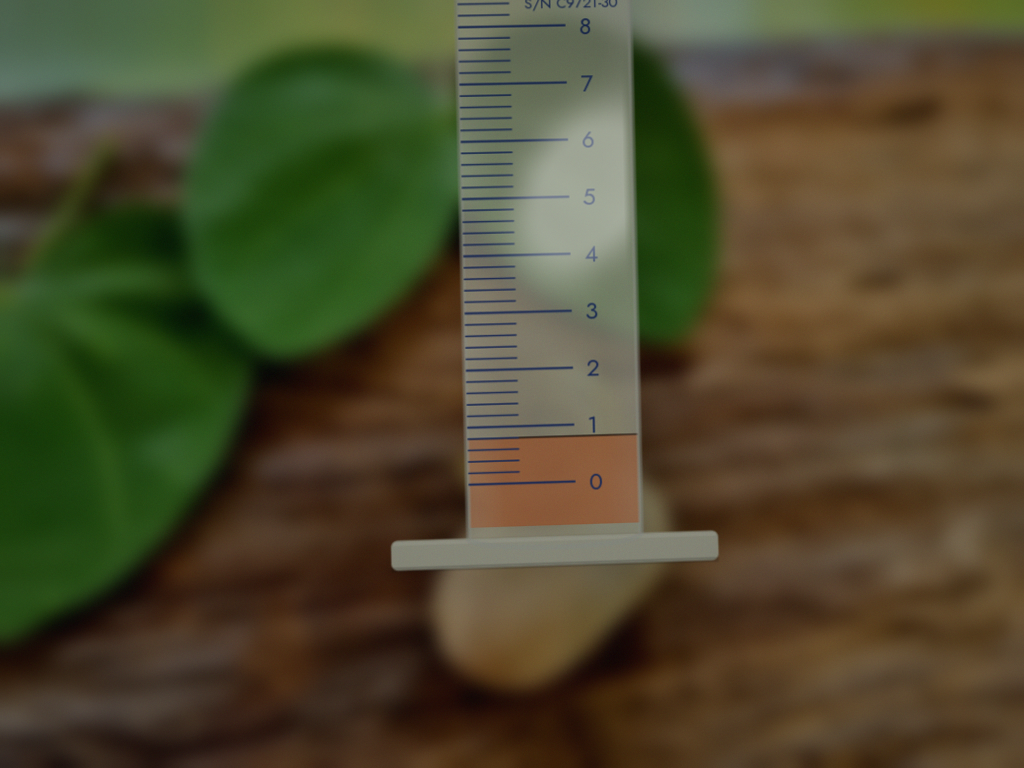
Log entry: **0.8** mL
